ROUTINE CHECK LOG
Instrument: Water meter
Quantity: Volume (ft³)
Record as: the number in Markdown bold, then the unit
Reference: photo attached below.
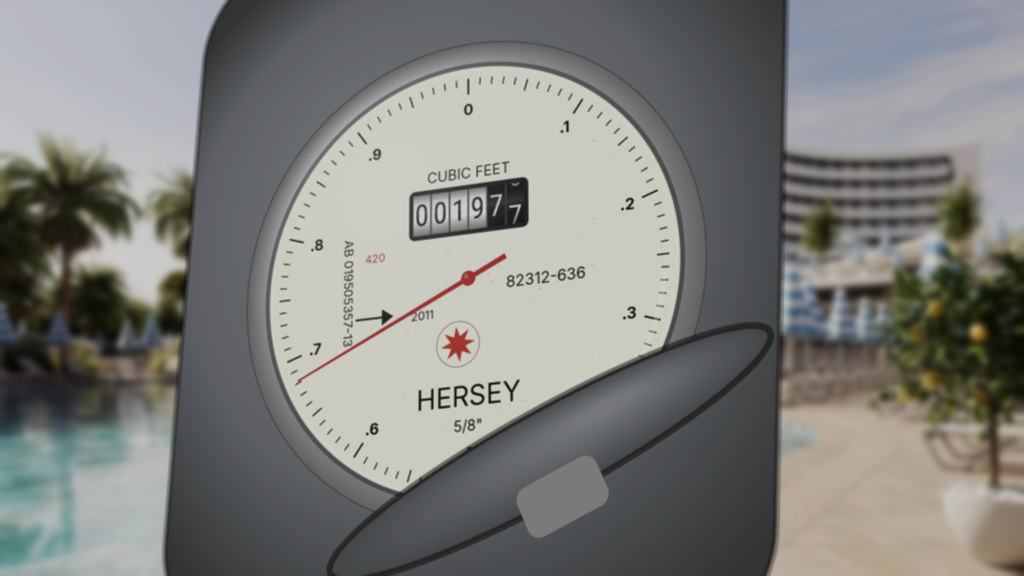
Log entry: **1976.68** ft³
